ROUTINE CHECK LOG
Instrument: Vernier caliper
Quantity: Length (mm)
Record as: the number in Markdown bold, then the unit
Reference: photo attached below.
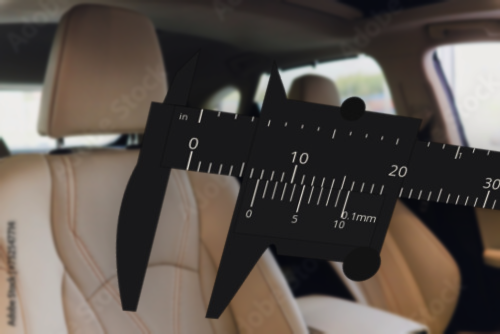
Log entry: **6.8** mm
